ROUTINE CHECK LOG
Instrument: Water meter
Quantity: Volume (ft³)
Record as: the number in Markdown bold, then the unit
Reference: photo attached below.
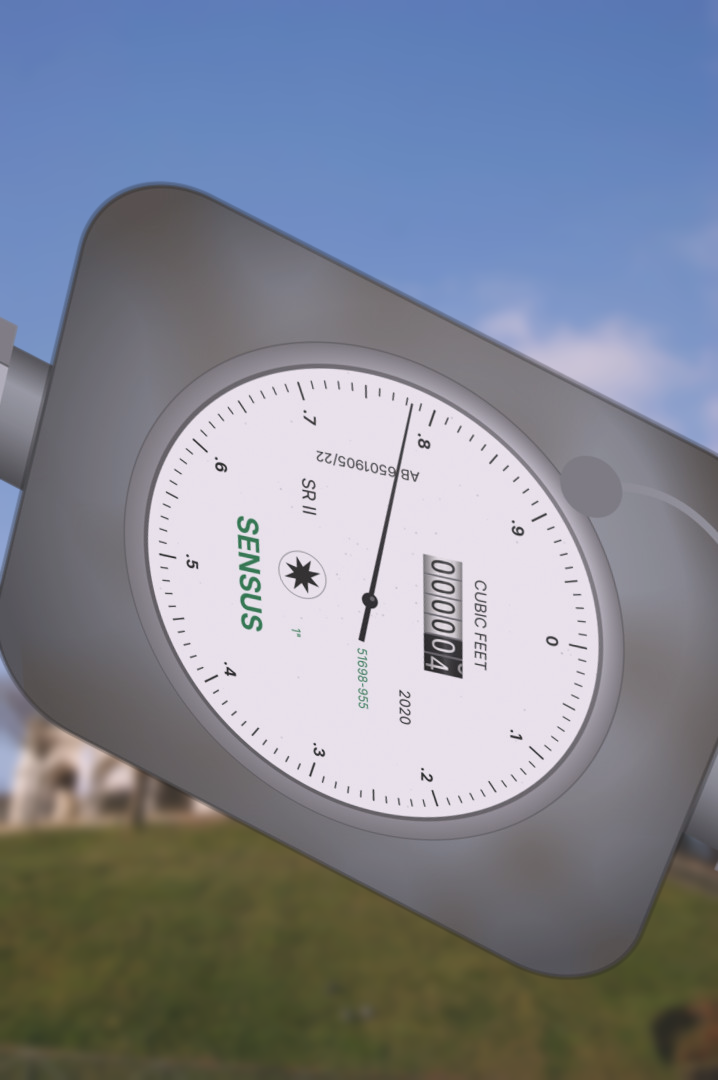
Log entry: **3.78** ft³
